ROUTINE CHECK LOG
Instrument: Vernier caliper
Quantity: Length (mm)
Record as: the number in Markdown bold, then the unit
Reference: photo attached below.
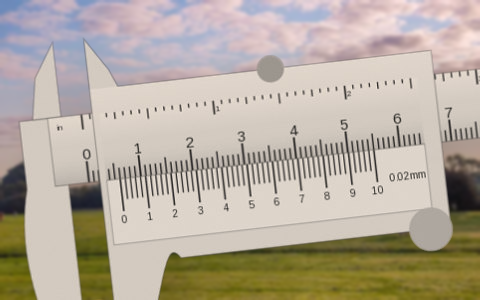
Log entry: **6.0** mm
